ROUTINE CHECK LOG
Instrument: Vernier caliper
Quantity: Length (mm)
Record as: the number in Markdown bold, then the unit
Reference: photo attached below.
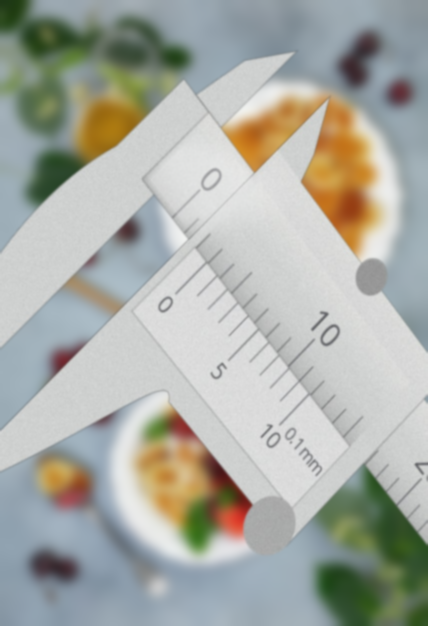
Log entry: **2.9** mm
